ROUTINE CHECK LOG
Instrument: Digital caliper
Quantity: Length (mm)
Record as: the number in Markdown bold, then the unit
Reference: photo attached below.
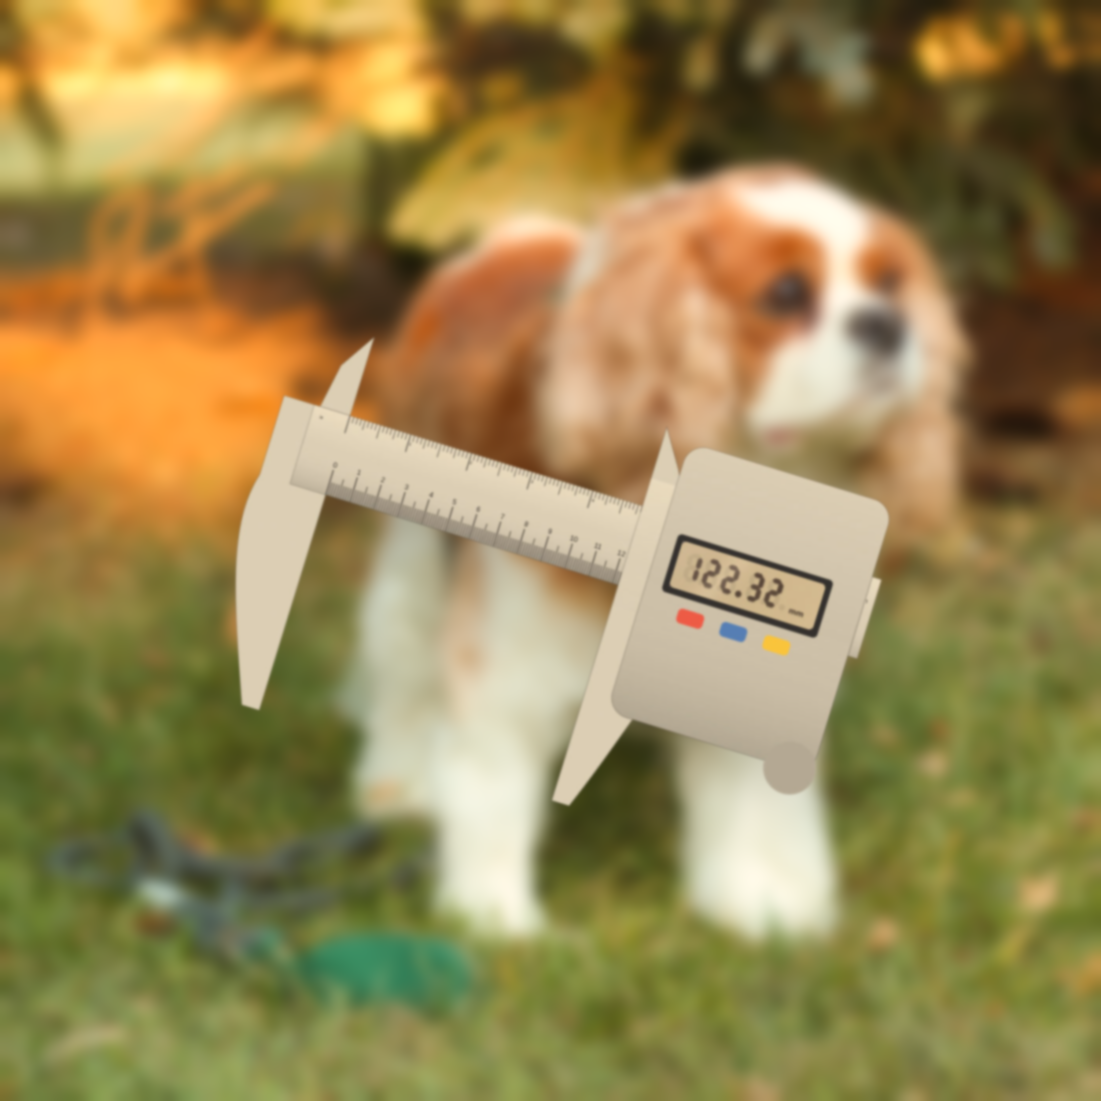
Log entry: **122.32** mm
